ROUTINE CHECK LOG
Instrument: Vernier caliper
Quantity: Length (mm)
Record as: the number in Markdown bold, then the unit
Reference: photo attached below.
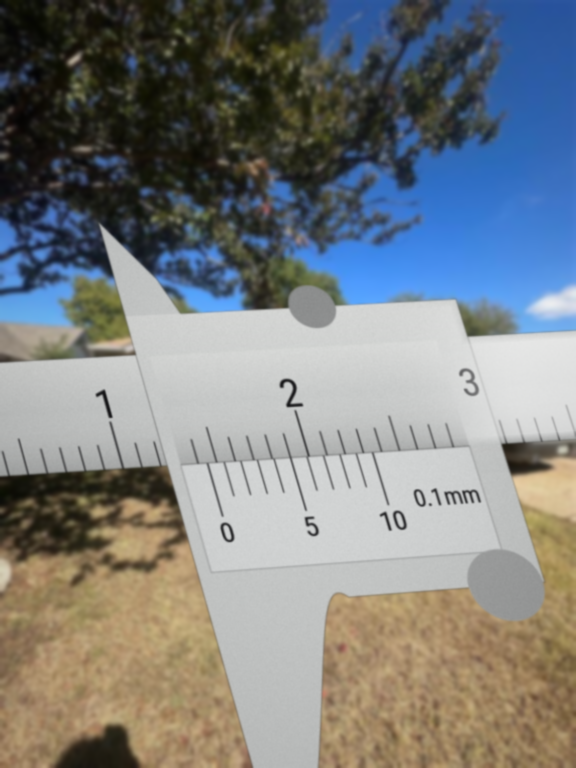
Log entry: **14.5** mm
